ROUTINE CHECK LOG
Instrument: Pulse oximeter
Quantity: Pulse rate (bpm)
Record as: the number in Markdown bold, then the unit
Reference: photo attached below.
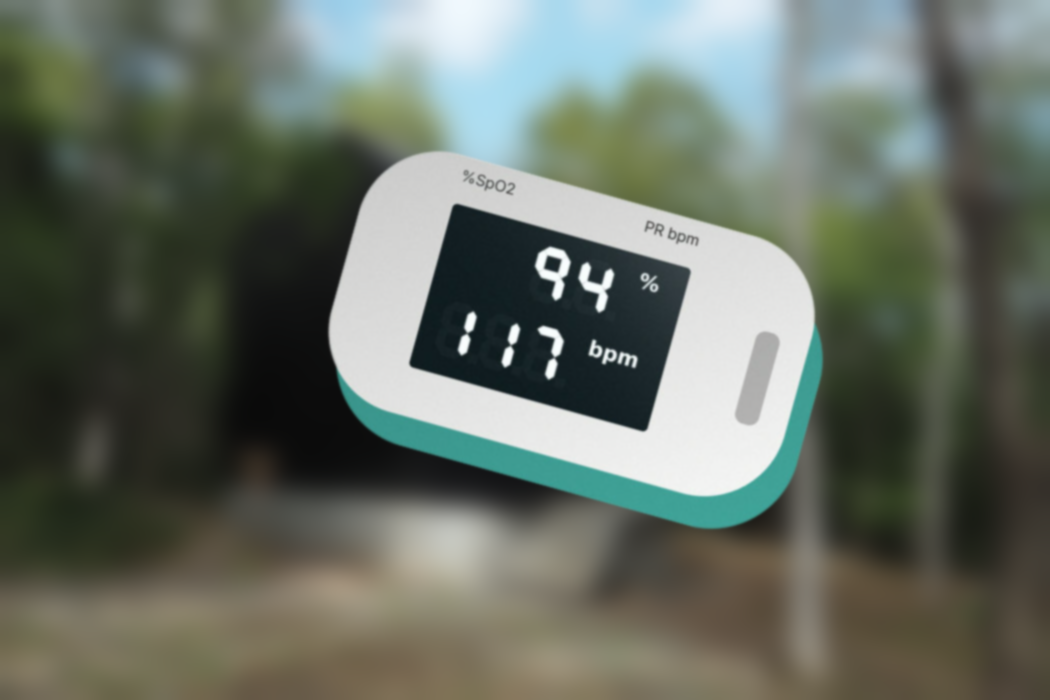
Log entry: **117** bpm
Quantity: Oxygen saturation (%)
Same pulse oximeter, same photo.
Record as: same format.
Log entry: **94** %
